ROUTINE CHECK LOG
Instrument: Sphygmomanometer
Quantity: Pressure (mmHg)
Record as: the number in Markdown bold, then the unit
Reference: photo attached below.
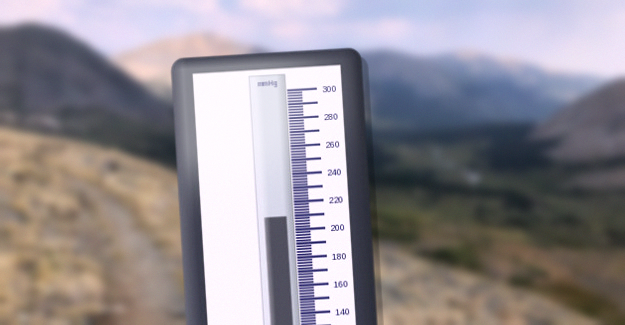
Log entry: **210** mmHg
